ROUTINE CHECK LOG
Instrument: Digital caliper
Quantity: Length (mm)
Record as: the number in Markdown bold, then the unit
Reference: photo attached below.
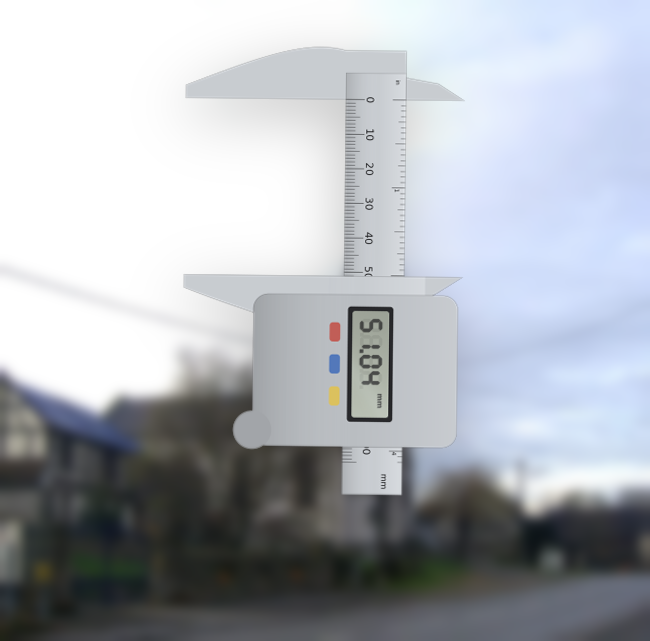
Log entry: **51.04** mm
